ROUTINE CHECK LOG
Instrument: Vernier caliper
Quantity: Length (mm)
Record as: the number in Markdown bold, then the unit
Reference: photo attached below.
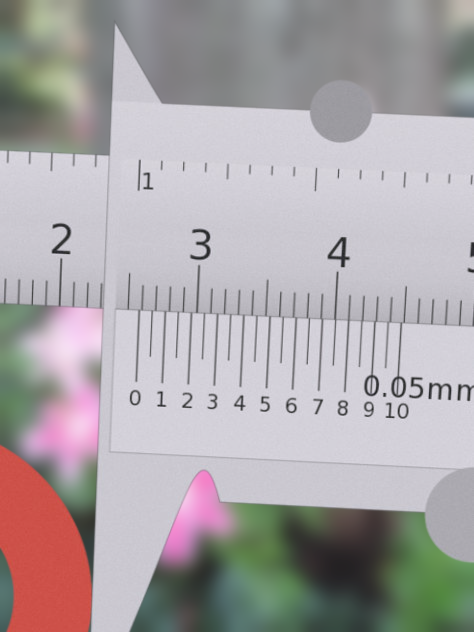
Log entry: **25.8** mm
